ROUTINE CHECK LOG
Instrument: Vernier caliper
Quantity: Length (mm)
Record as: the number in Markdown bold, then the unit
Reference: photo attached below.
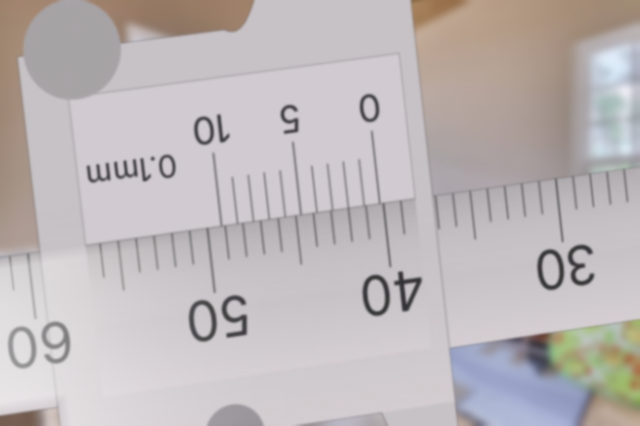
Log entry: **40.2** mm
